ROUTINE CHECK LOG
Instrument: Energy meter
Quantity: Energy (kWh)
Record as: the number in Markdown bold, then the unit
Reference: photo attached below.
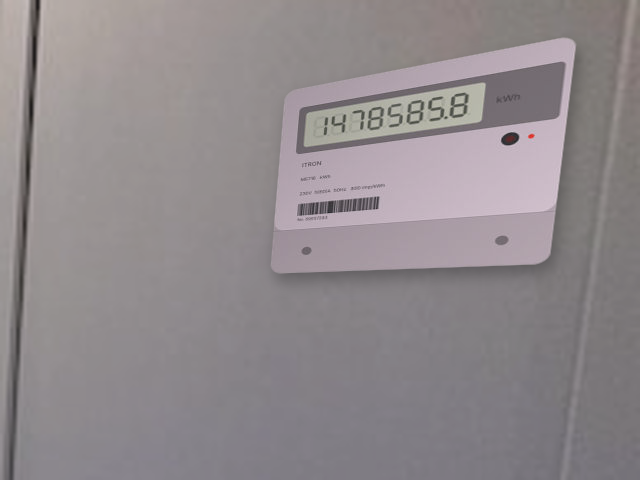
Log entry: **1478585.8** kWh
